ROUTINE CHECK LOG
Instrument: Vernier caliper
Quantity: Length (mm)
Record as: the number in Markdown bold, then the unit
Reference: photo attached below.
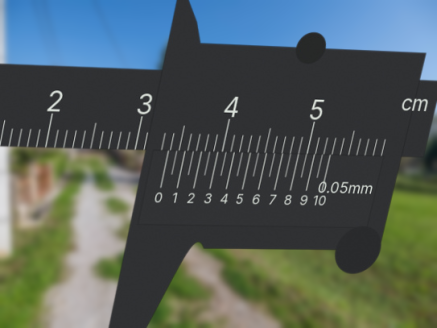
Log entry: **33.8** mm
